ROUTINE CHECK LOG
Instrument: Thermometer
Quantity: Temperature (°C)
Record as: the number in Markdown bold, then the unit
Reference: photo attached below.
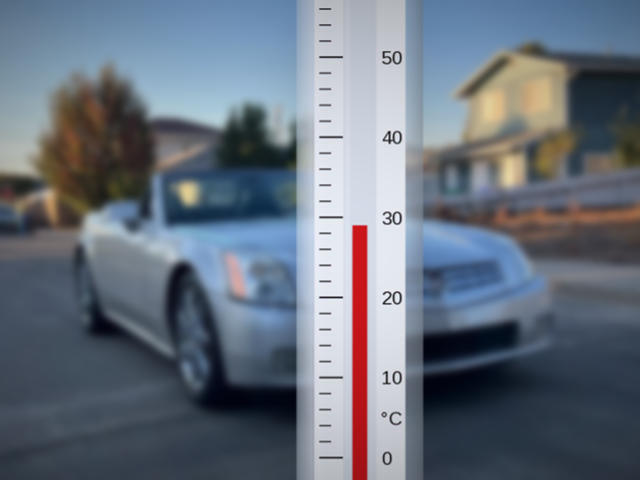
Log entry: **29** °C
